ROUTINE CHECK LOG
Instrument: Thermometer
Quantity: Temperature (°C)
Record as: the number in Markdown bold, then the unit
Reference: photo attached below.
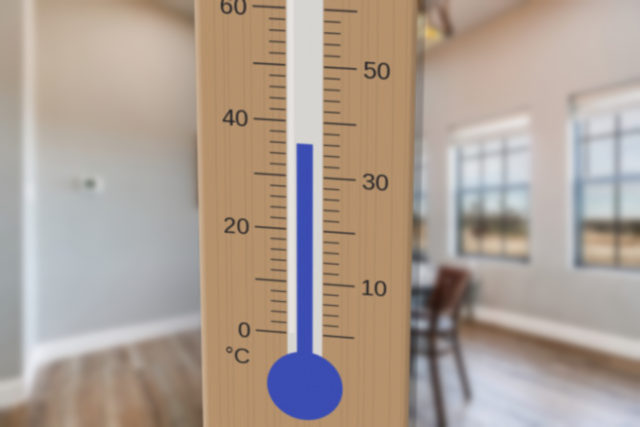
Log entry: **36** °C
